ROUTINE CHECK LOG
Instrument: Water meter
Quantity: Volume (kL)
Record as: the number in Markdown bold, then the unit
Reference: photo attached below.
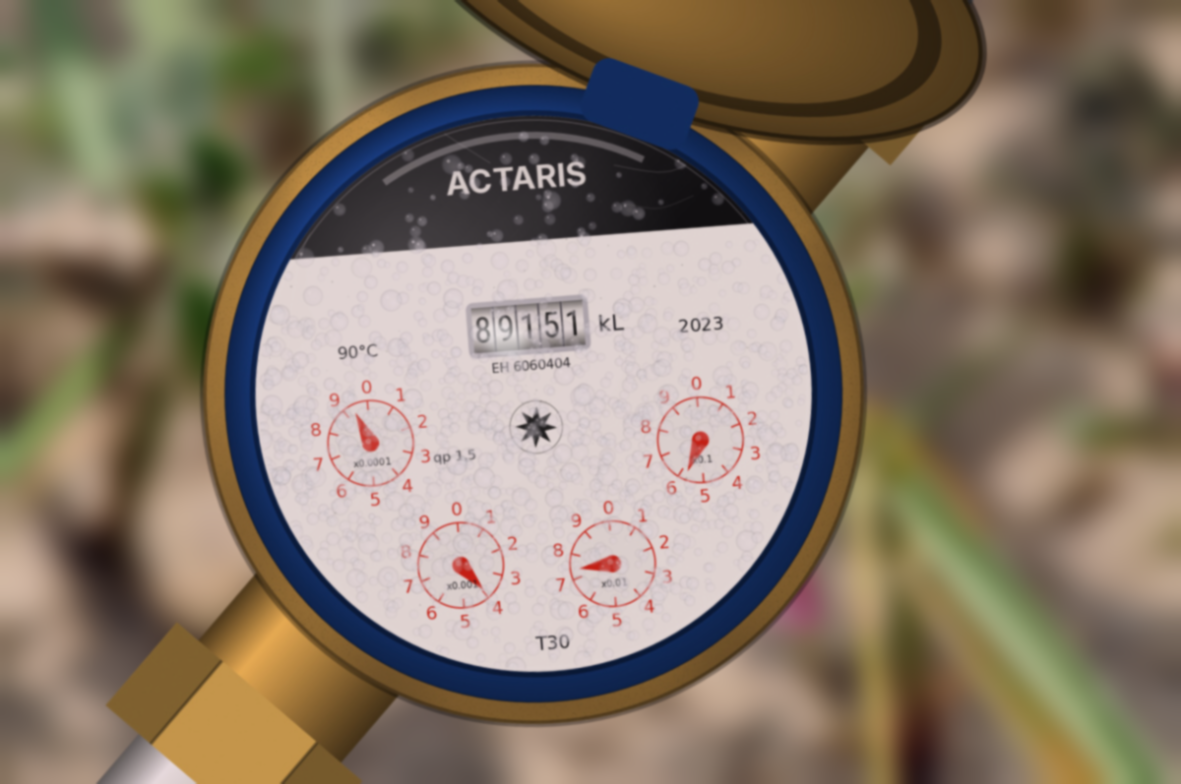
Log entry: **89151.5739** kL
